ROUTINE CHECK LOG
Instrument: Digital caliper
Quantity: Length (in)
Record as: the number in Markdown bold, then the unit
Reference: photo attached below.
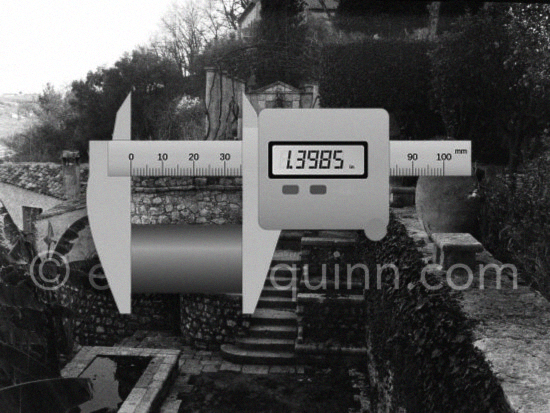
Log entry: **1.3985** in
